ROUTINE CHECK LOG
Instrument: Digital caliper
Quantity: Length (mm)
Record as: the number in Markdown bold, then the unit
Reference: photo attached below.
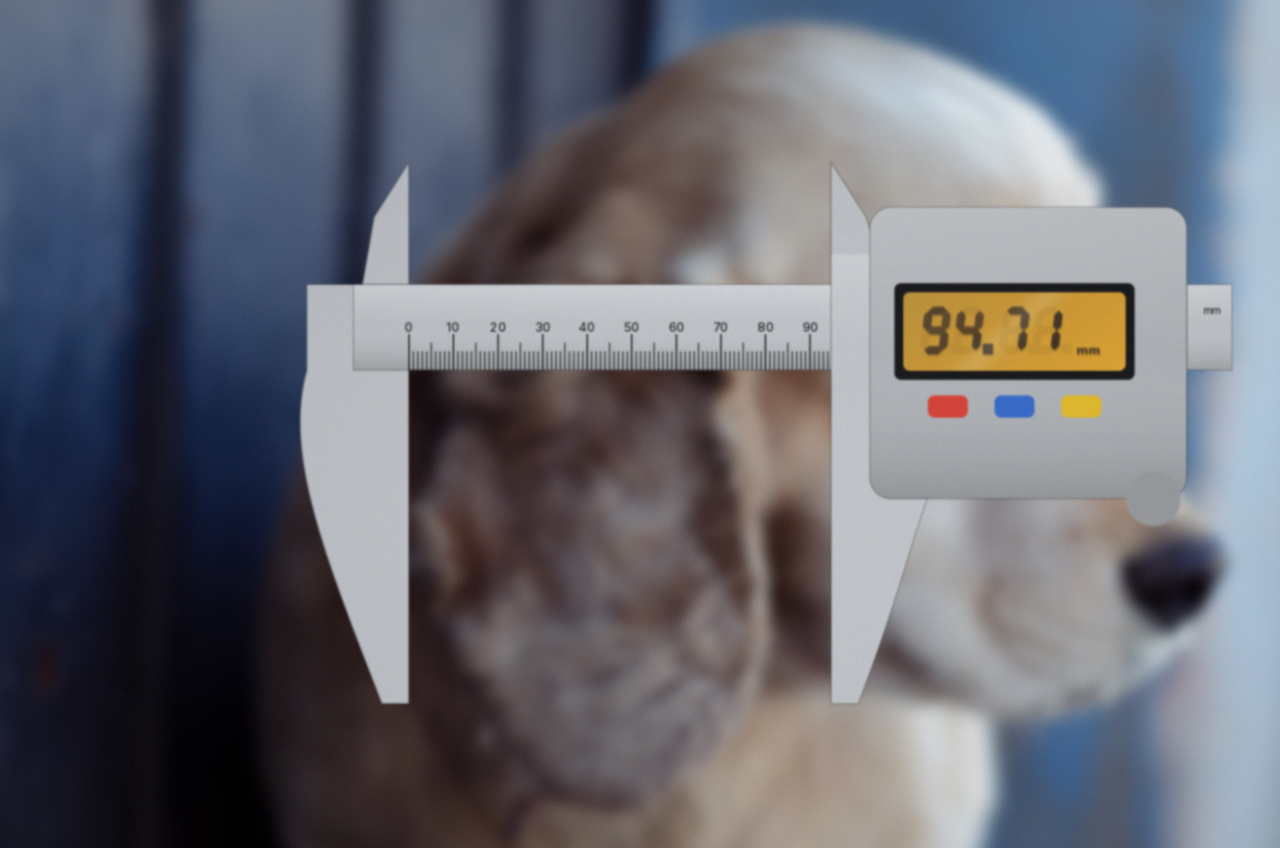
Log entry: **94.71** mm
